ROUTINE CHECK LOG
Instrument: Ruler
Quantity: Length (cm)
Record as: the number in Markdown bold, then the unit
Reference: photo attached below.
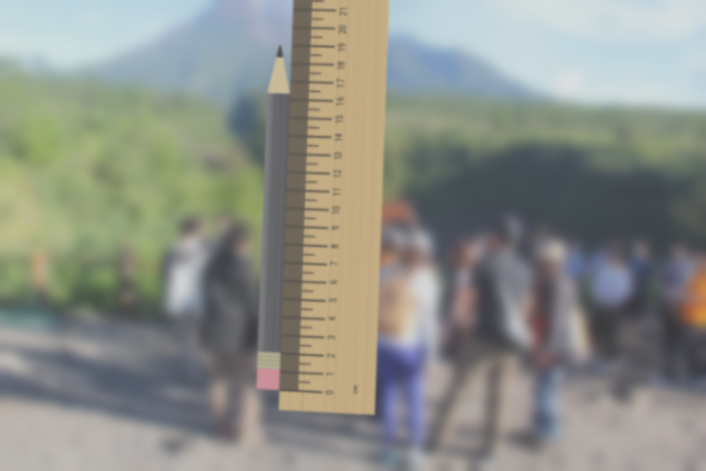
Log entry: **19** cm
